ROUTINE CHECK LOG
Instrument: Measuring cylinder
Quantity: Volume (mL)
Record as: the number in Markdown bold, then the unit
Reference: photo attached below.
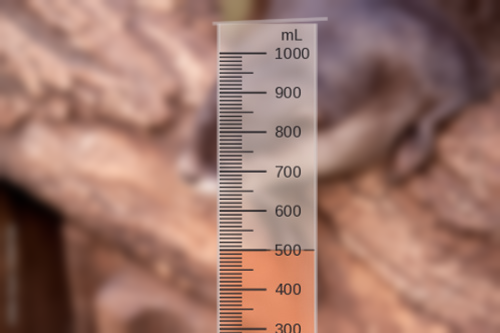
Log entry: **500** mL
